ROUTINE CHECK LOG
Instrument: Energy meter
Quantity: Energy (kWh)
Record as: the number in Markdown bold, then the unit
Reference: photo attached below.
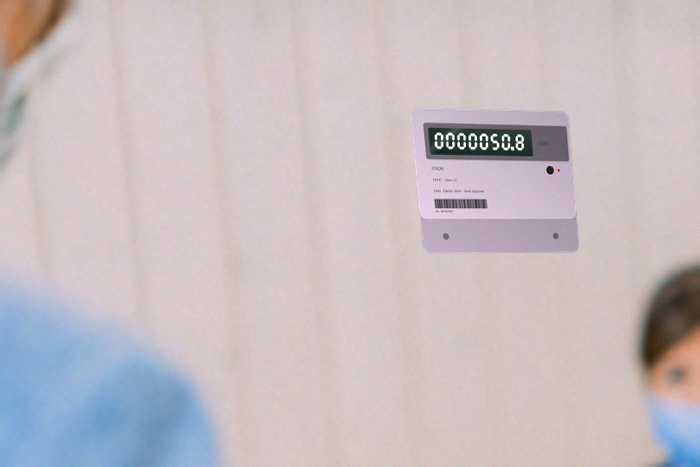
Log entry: **50.8** kWh
